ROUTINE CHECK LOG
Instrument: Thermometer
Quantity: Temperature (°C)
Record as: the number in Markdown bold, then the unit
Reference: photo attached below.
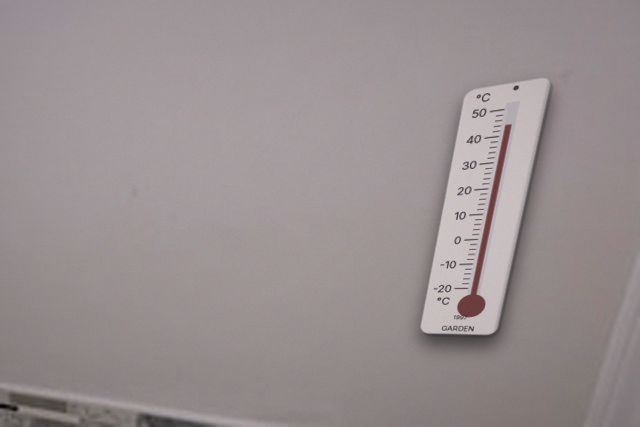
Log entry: **44** °C
